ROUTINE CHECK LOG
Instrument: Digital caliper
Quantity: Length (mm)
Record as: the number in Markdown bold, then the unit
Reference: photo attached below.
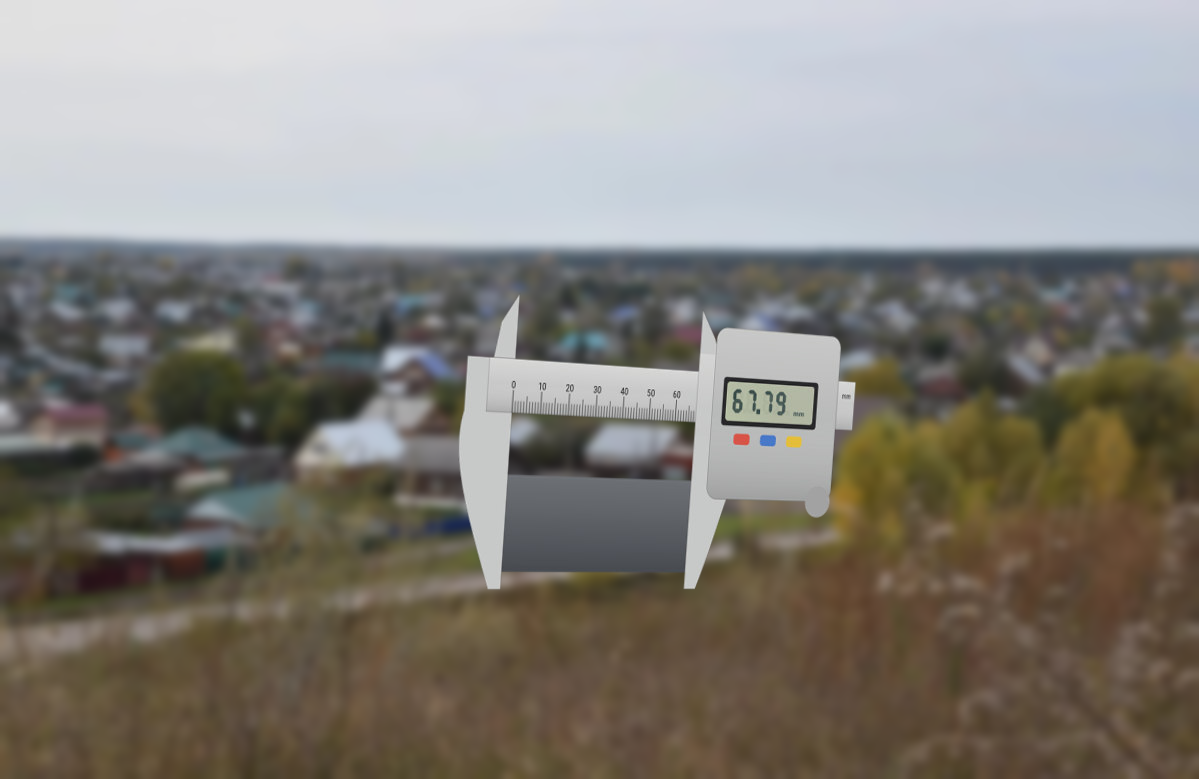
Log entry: **67.79** mm
